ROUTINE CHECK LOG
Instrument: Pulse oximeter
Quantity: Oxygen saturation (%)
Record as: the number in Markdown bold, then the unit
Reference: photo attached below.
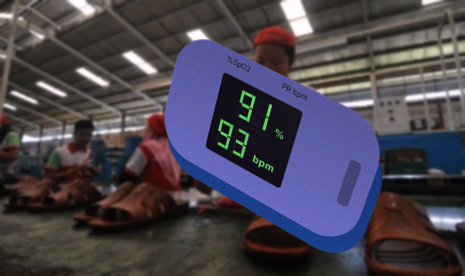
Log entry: **91** %
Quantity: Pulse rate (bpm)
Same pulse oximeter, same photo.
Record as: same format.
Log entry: **93** bpm
